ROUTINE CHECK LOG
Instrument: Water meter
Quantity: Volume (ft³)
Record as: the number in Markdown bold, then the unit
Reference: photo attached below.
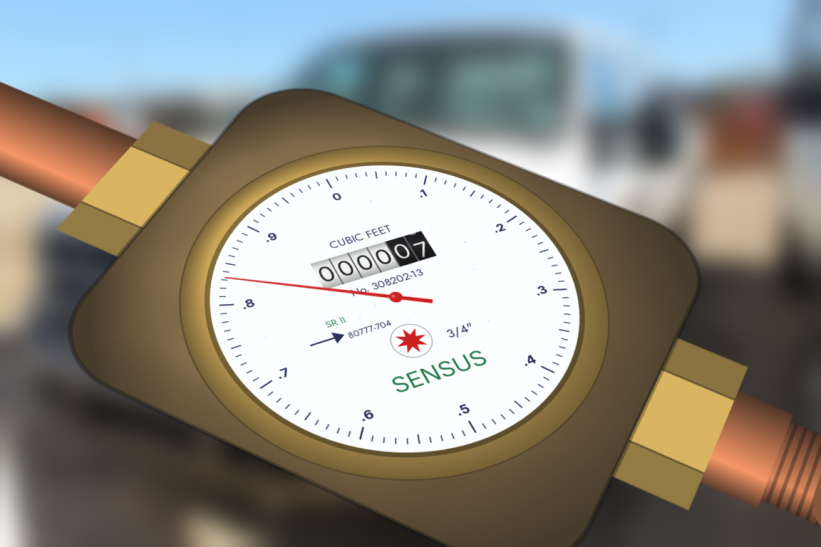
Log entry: **6.83** ft³
